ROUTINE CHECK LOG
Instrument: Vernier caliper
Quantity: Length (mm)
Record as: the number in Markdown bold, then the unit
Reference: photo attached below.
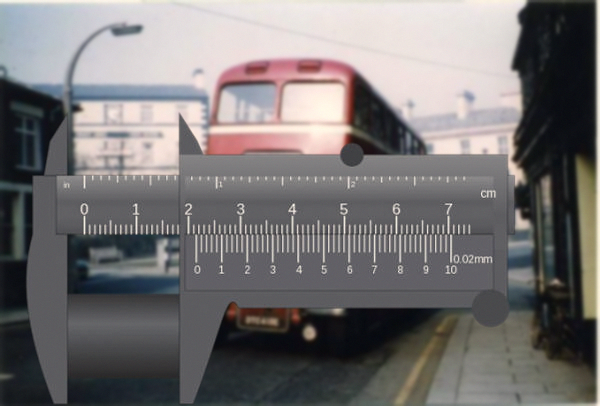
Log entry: **21.5** mm
